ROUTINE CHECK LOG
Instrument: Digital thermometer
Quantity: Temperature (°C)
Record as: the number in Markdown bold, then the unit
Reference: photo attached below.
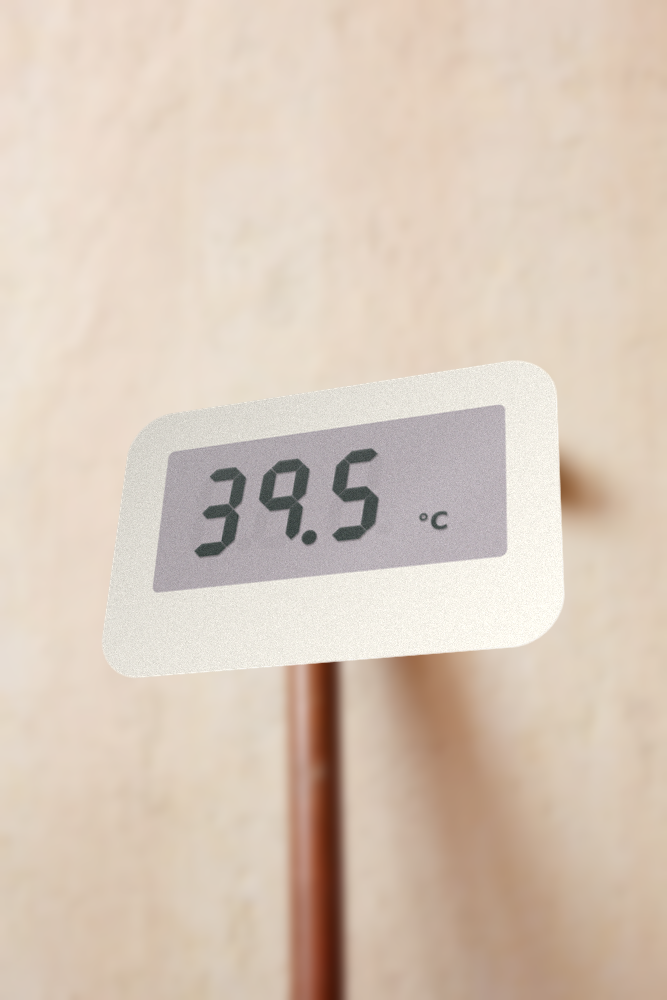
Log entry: **39.5** °C
